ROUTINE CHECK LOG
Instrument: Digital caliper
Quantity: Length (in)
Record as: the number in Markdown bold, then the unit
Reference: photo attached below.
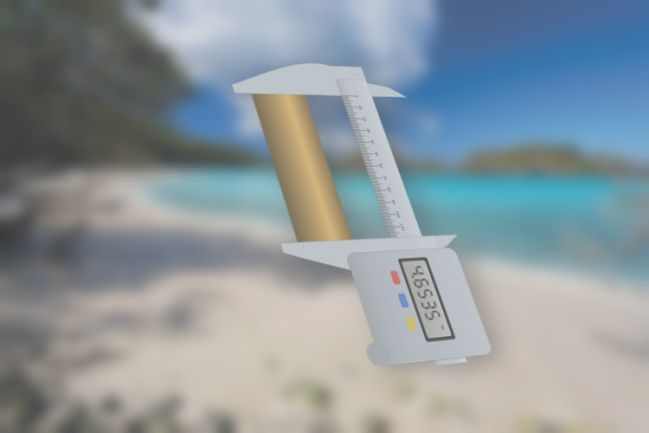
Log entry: **4.6535** in
